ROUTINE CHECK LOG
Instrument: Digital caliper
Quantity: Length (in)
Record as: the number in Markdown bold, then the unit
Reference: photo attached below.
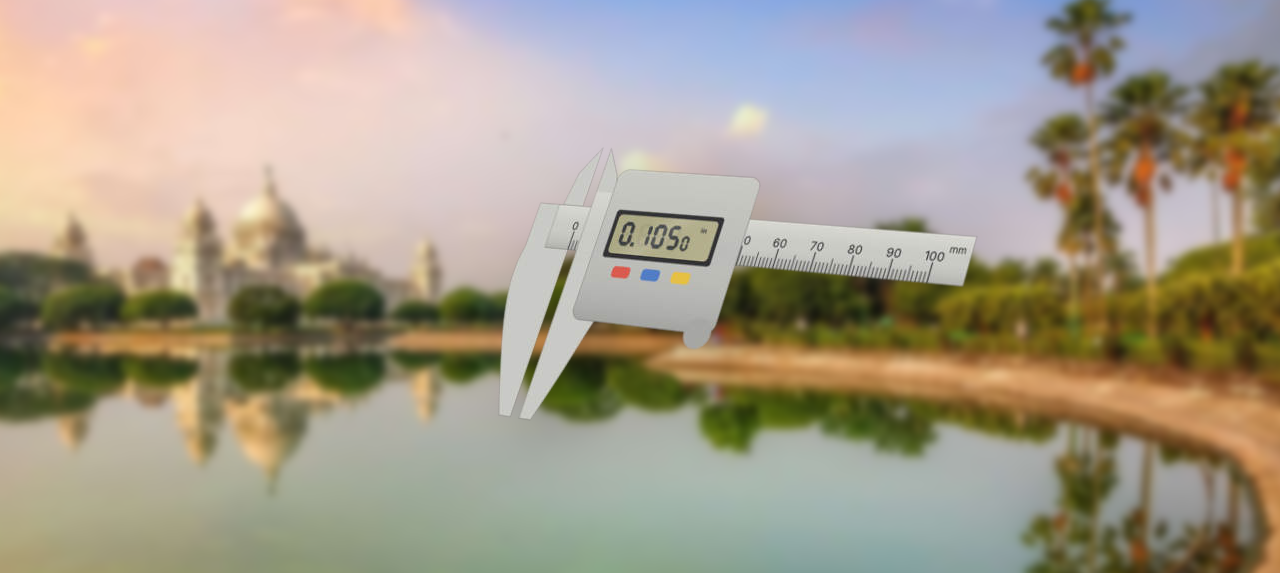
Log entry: **0.1050** in
